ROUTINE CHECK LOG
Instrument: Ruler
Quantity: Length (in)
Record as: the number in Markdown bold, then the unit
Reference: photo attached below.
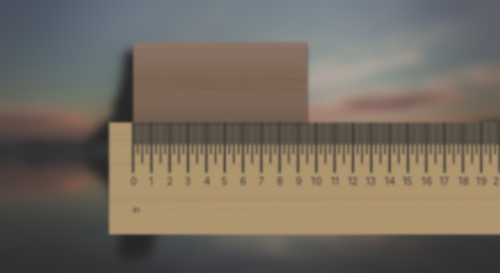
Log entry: **9.5** in
